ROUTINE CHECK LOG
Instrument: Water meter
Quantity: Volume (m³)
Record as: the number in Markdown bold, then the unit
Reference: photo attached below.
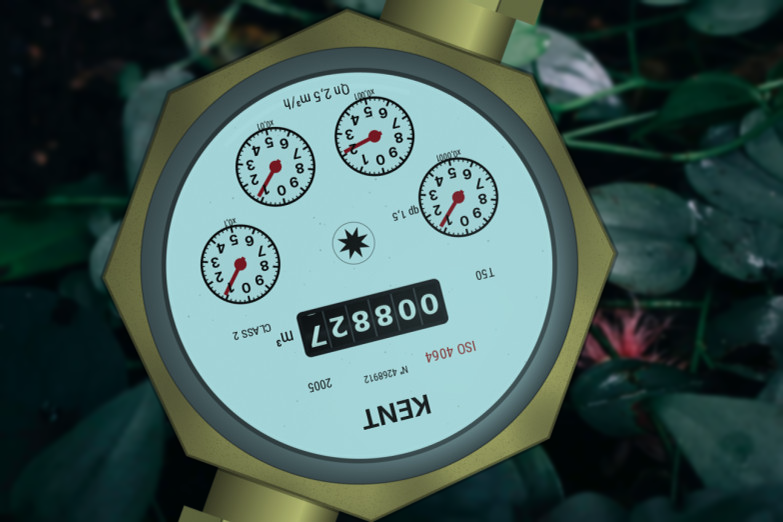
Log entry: **8827.1121** m³
